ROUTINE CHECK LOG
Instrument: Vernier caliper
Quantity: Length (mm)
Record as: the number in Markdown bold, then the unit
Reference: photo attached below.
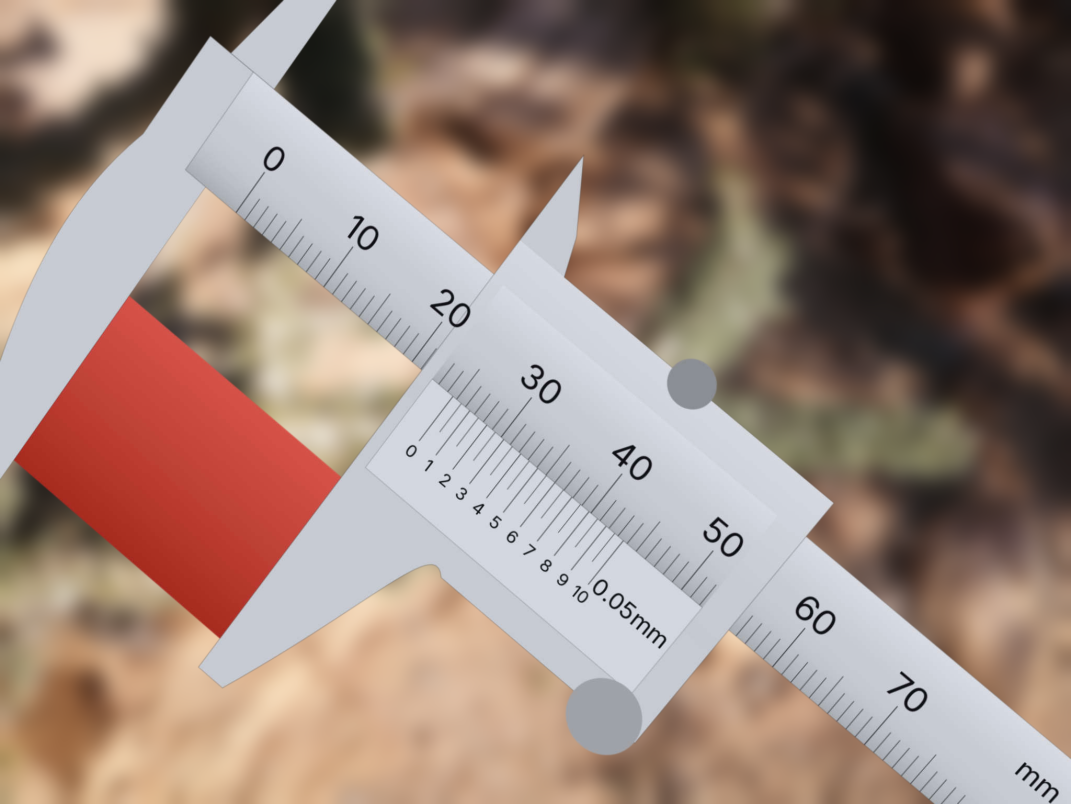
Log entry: **24.6** mm
